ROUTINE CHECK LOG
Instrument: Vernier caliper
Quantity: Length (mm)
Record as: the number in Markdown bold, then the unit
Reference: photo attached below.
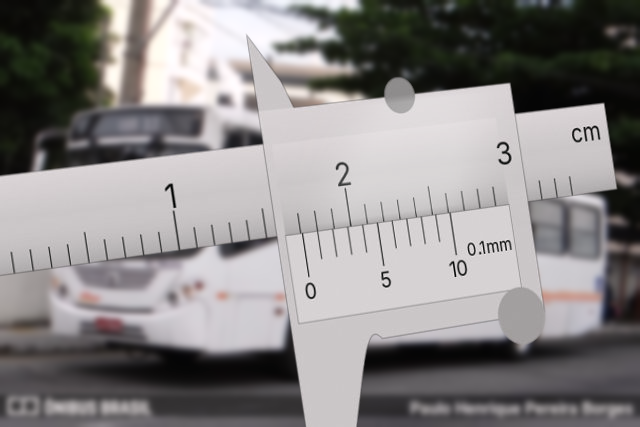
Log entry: **17.1** mm
